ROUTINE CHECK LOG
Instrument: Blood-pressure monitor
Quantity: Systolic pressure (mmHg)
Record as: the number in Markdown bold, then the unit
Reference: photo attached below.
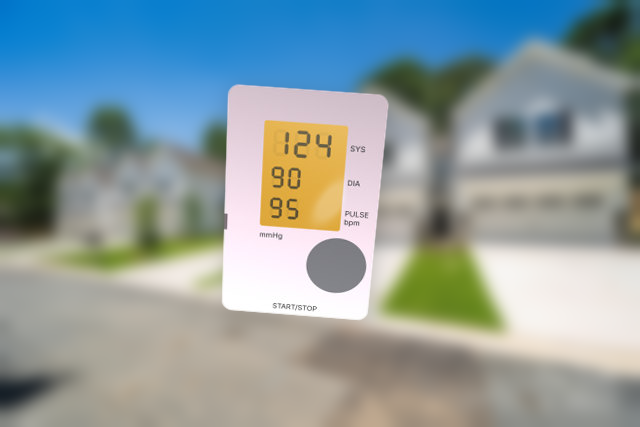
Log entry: **124** mmHg
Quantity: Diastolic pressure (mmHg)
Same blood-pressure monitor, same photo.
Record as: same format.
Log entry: **90** mmHg
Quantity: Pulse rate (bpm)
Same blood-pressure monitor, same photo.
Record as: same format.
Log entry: **95** bpm
